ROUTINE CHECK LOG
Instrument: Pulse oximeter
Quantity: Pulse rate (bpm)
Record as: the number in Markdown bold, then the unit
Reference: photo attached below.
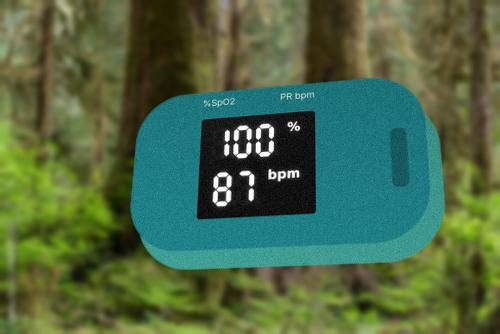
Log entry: **87** bpm
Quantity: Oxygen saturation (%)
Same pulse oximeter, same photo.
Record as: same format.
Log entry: **100** %
